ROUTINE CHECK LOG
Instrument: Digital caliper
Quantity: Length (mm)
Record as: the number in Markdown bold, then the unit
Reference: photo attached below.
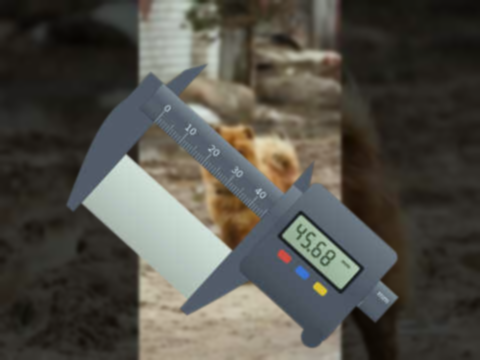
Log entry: **45.68** mm
